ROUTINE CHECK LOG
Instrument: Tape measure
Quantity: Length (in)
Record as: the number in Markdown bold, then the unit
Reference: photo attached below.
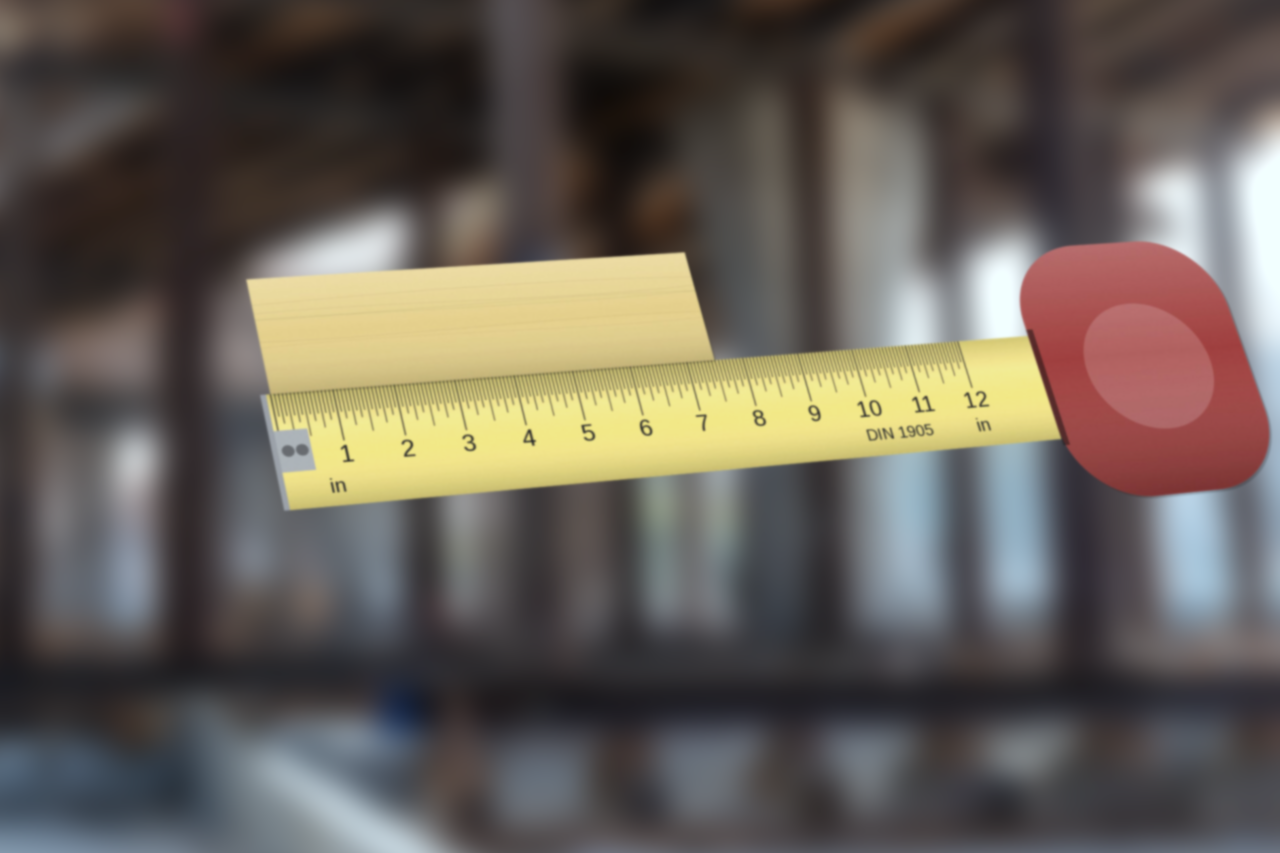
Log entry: **7.5** in
